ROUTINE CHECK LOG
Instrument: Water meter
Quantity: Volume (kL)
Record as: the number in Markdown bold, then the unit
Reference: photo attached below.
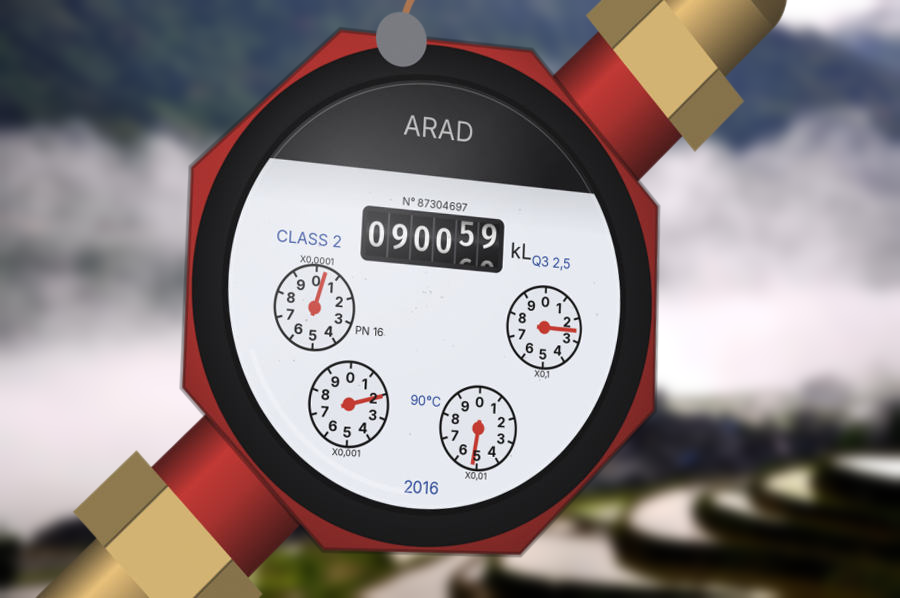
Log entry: **90059.2520** kL
